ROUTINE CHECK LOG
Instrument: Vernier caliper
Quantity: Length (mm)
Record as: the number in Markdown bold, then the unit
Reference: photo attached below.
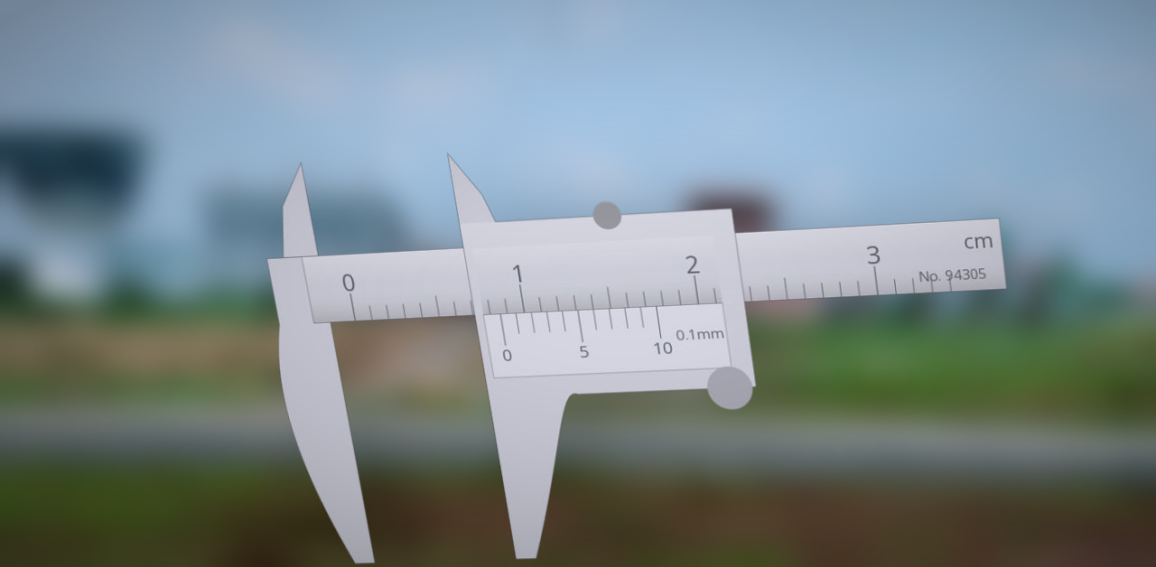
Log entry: **8.6** mm
